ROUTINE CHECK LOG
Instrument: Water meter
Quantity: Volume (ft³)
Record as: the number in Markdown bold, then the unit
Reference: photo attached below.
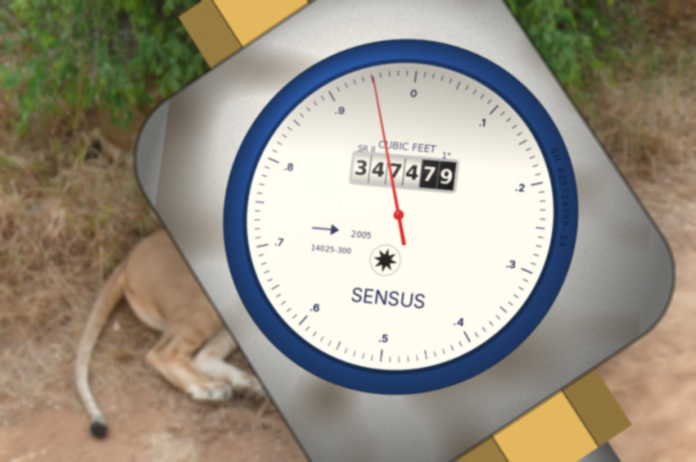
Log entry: **347478.95** ft³
